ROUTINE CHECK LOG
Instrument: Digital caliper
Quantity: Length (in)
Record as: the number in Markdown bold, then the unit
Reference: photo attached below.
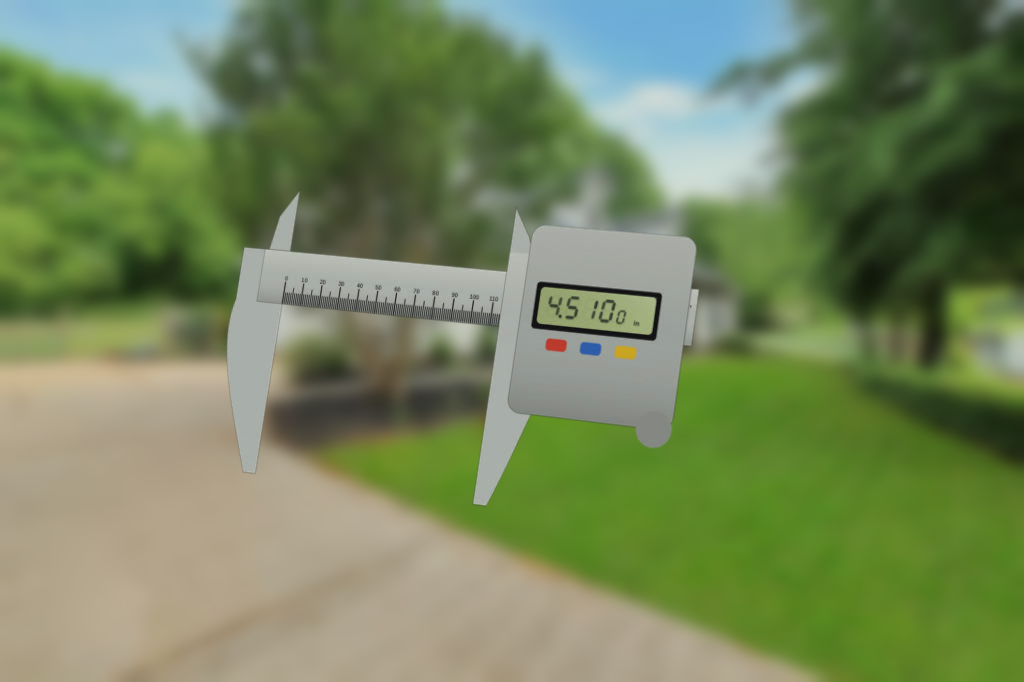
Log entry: **4.5100** in
